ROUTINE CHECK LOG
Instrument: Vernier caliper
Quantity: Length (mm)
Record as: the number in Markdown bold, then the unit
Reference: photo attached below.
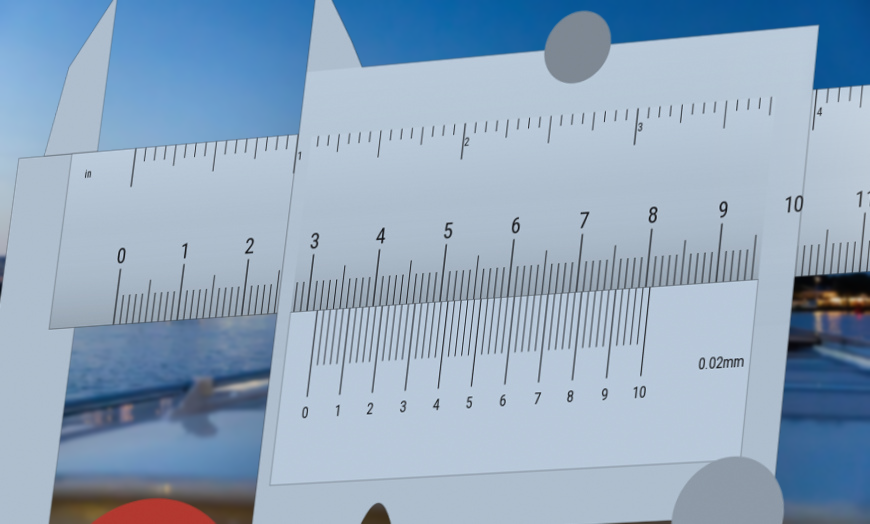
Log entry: **31.6** mm
